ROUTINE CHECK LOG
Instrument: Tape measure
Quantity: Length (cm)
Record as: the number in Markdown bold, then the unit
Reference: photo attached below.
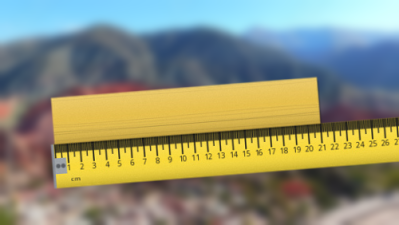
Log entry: **21** cm
